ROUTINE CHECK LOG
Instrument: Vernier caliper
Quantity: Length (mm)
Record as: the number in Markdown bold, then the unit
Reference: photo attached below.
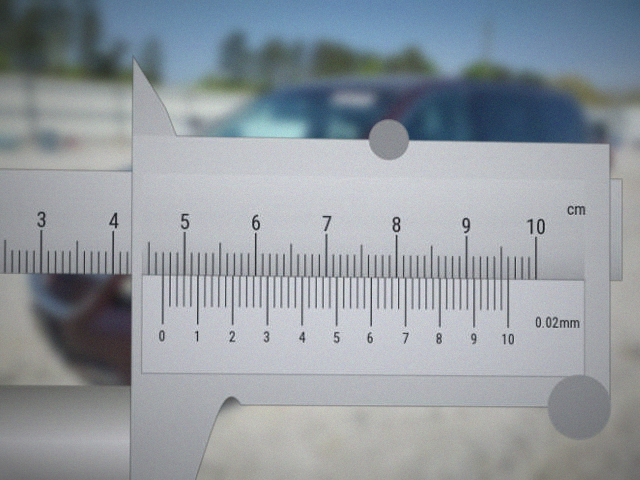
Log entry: **47.0** mm
